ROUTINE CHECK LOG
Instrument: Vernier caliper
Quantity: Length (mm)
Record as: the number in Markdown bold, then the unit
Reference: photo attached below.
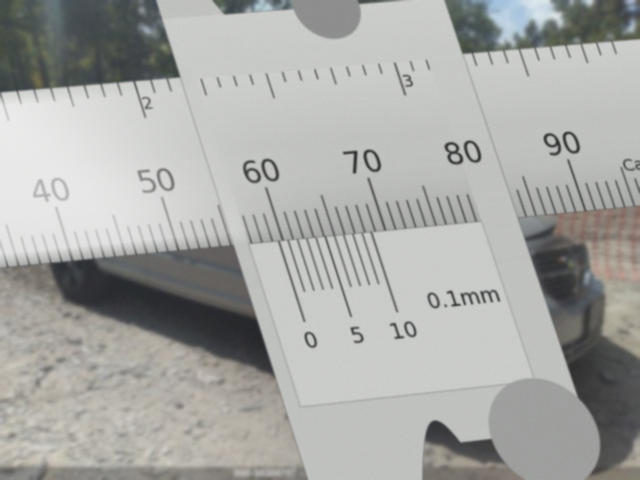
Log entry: **59.6** mm
